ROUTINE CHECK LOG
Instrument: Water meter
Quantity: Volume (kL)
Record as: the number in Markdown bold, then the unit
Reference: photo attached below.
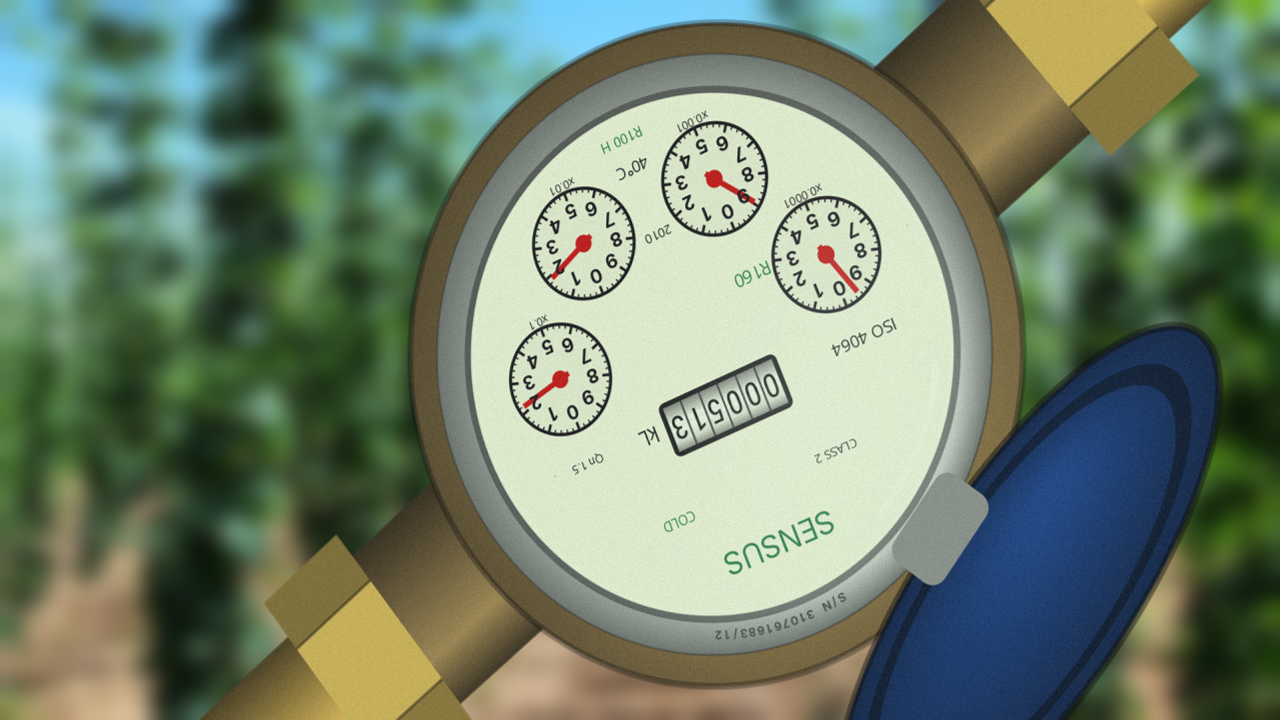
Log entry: **513.2189** kL
